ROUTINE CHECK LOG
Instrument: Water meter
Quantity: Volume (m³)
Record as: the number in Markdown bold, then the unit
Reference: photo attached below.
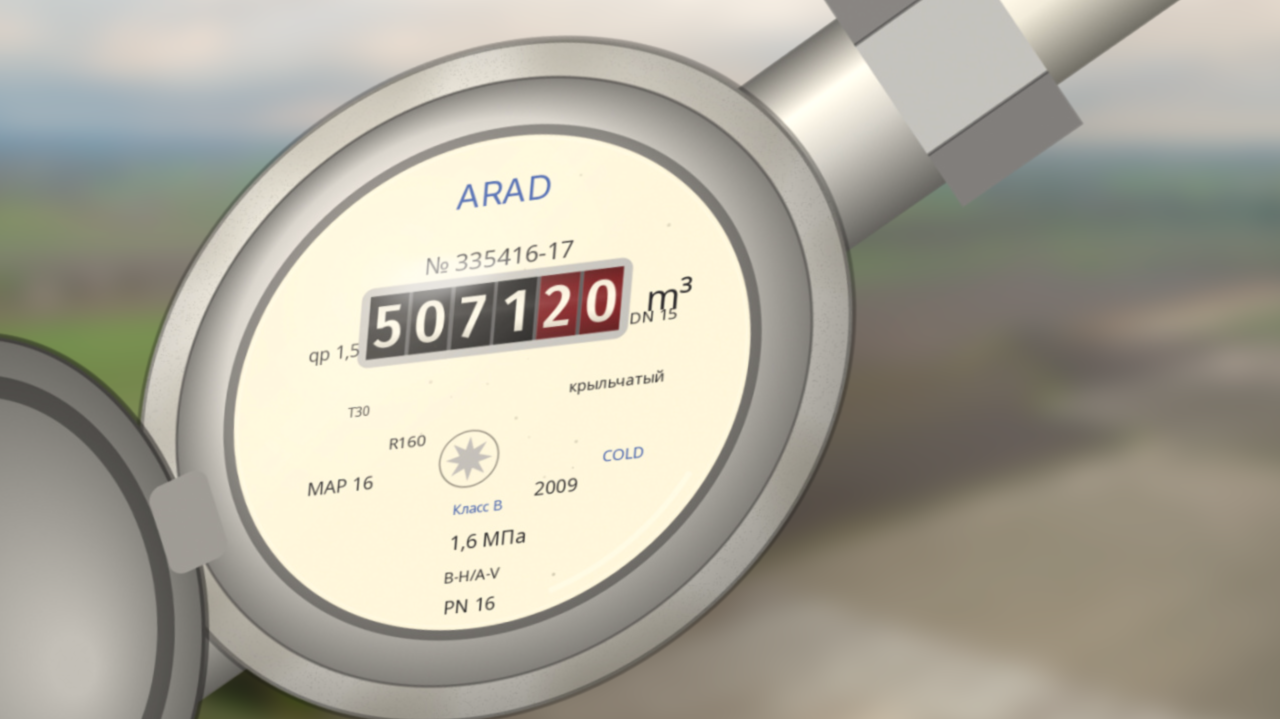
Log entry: **5071.20** m³
